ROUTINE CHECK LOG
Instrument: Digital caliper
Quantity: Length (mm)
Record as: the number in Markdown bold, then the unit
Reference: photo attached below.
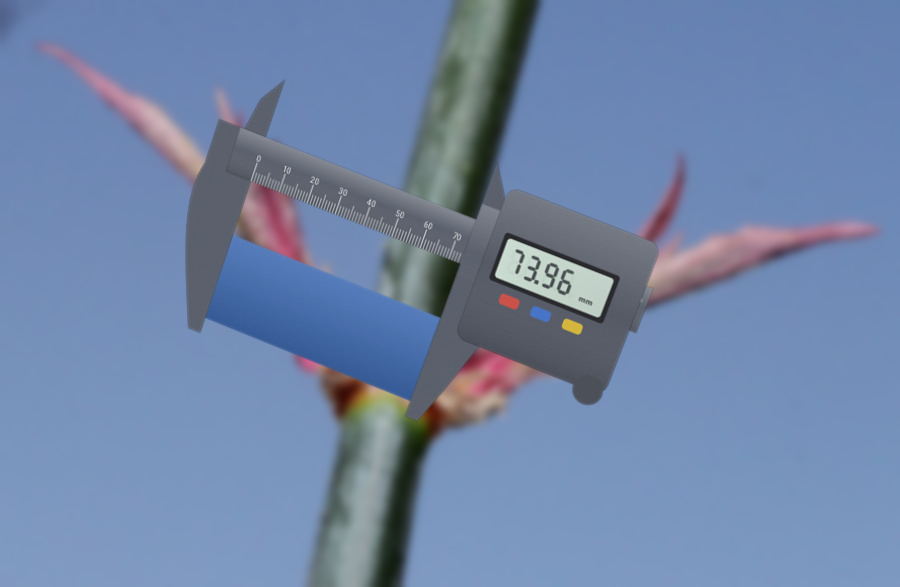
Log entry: **73.96** mm
